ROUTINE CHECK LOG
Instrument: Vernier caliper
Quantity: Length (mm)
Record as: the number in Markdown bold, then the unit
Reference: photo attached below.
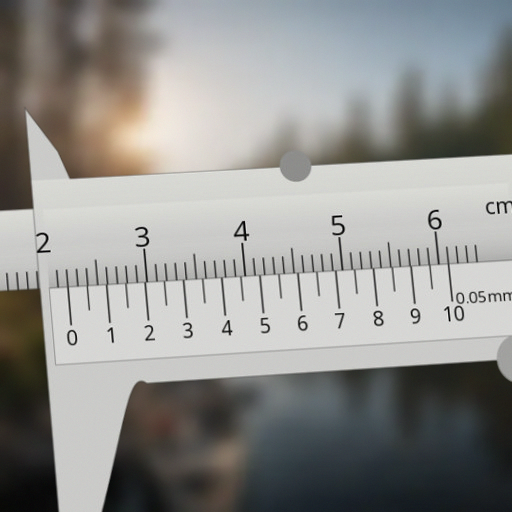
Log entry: **22.0** mm
